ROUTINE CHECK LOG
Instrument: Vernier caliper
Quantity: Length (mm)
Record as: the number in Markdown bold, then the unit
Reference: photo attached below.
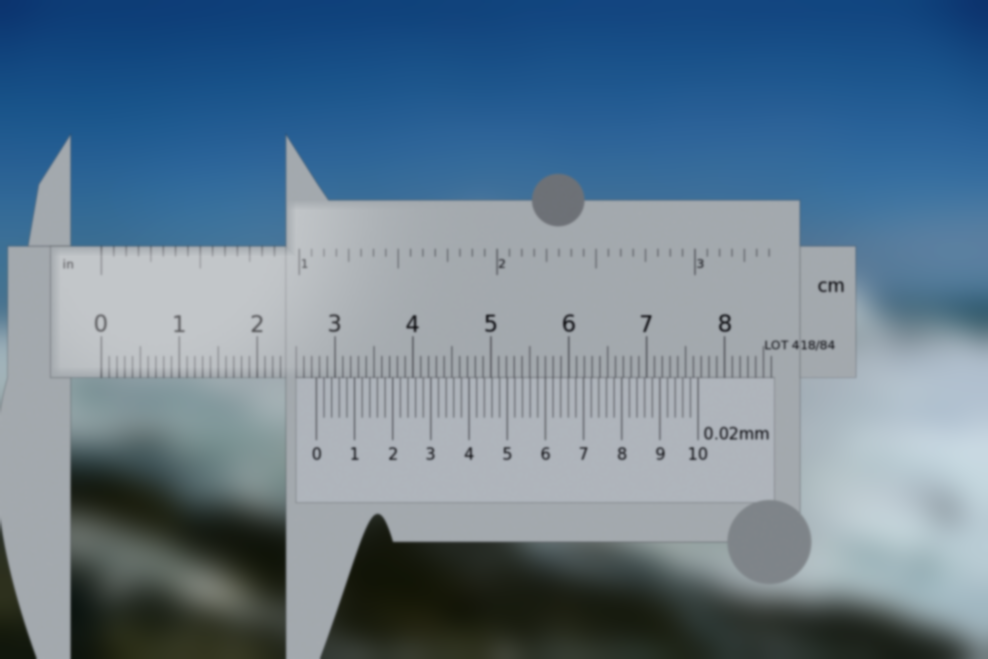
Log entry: **27.6** mm
